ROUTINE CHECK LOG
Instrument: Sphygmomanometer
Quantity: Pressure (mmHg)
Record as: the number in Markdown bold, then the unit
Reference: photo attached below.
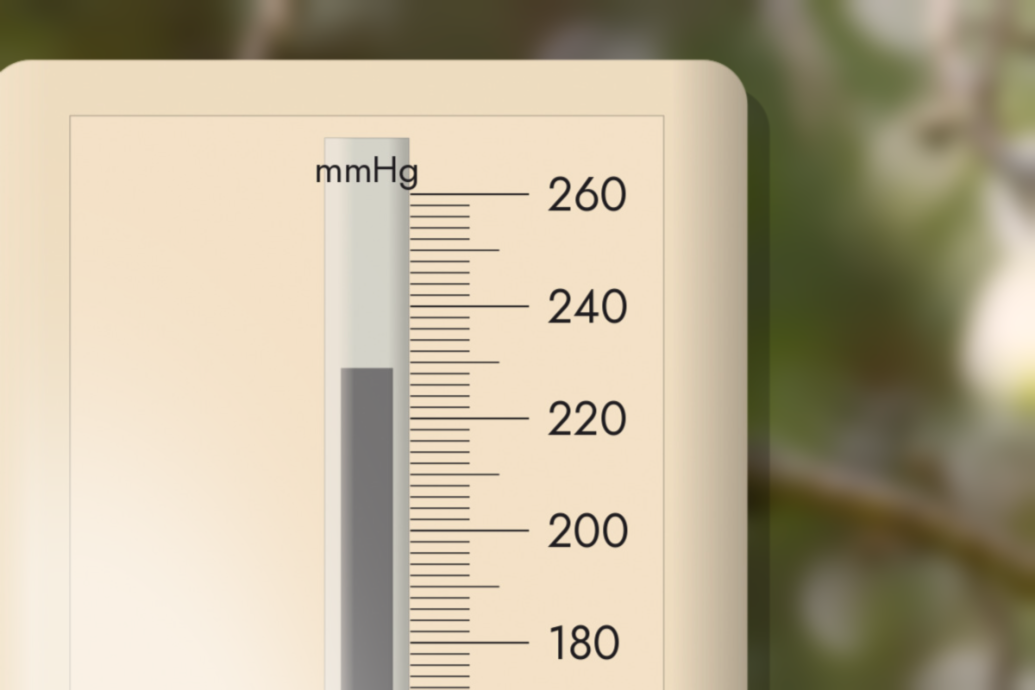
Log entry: **229** mmHg
